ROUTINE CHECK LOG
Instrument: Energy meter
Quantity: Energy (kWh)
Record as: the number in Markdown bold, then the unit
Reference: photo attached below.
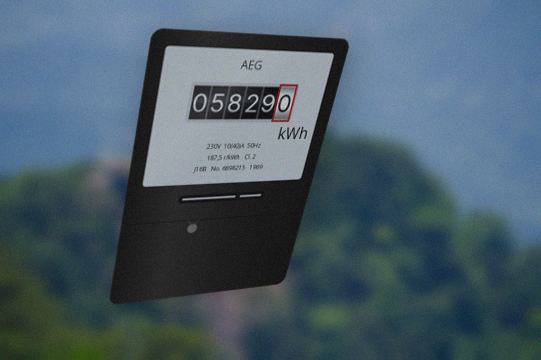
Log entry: **5829.0** kWh
